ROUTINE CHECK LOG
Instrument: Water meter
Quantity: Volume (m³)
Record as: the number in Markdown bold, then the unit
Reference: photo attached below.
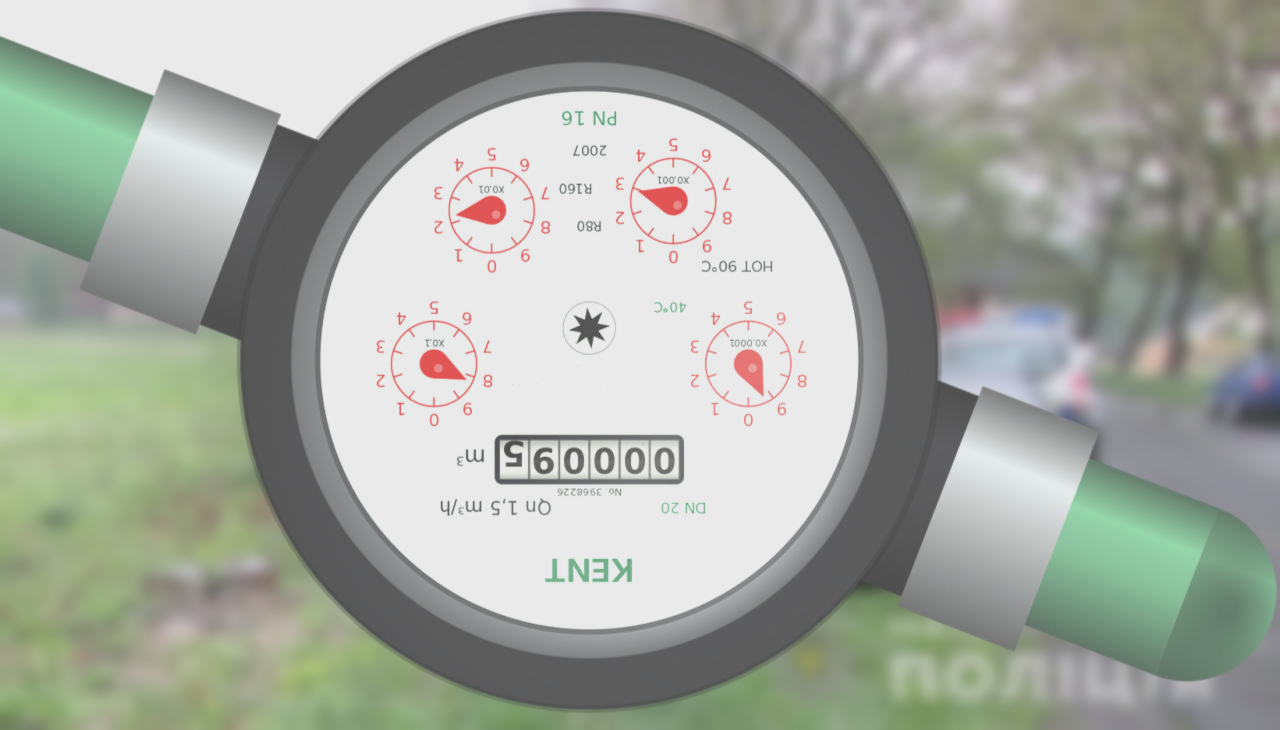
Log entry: **94.8229** m³
